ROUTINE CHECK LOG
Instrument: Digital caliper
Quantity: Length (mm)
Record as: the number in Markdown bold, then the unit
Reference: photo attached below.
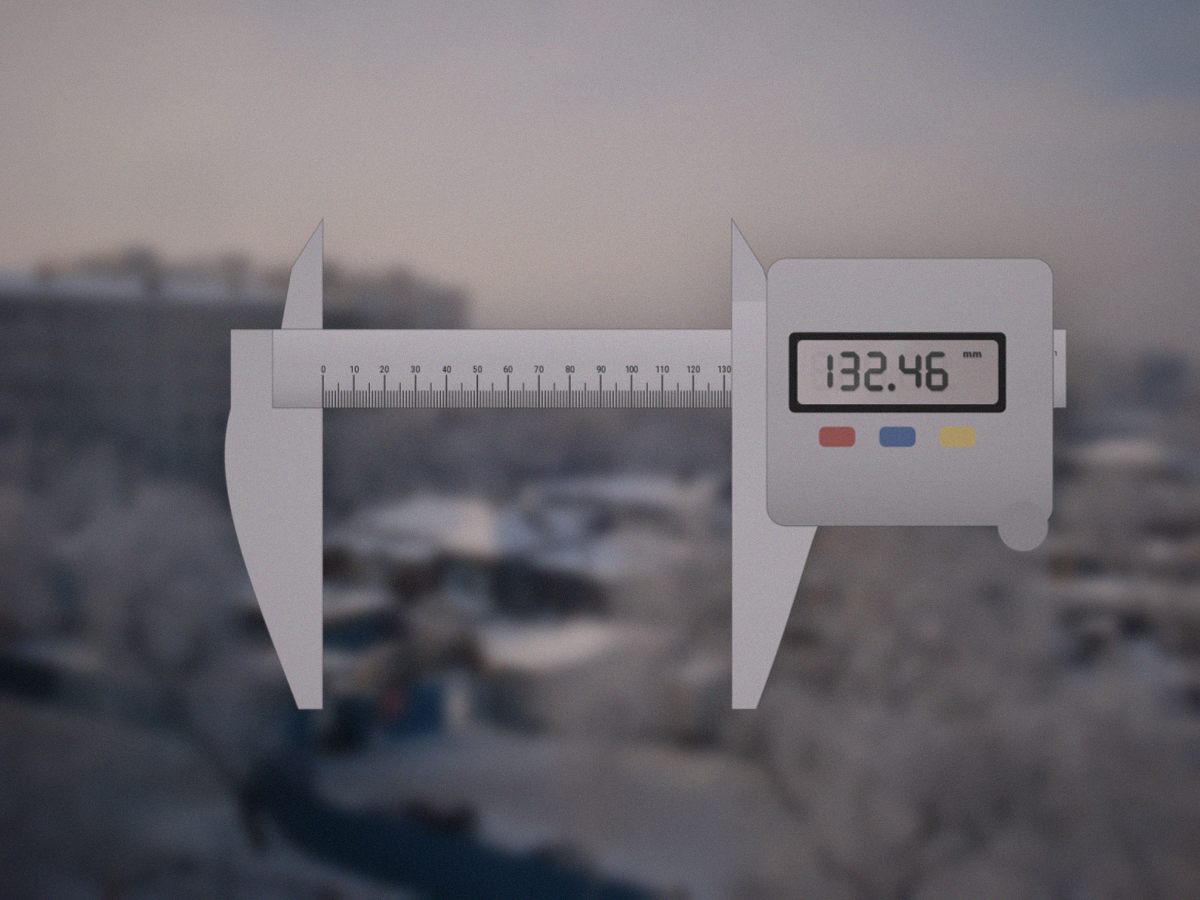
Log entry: **132.46** mm
